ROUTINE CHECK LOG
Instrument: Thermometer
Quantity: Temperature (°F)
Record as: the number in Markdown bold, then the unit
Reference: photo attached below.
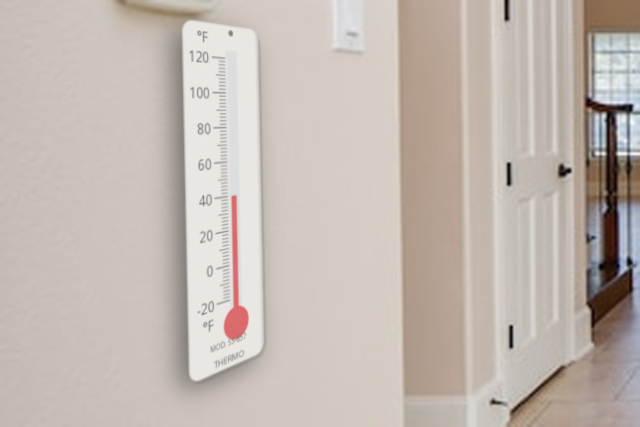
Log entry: **40** °F
